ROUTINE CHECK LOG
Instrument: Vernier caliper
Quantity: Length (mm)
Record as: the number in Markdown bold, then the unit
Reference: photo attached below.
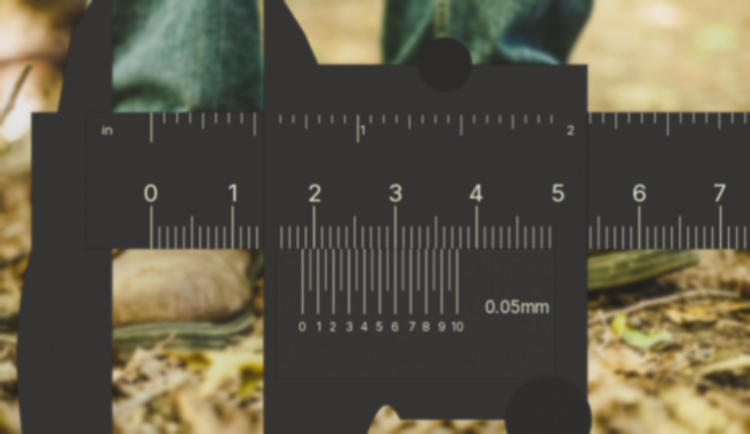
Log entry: **18.6** mm
